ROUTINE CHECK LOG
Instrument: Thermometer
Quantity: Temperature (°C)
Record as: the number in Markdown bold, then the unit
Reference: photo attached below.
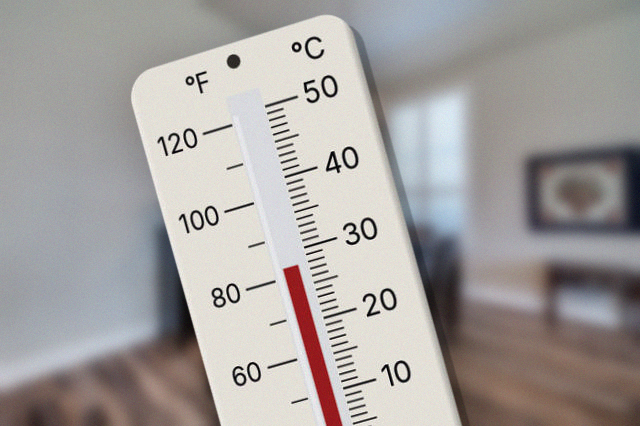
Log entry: **28** °C
